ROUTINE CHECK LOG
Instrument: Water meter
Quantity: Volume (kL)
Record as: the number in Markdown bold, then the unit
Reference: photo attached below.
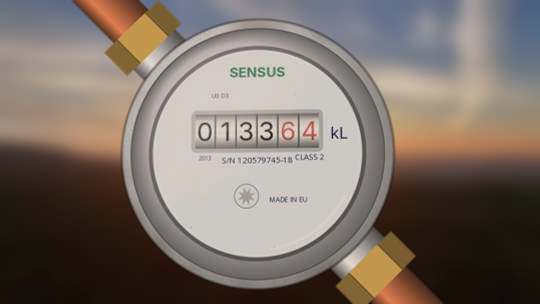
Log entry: **133.64** kL
